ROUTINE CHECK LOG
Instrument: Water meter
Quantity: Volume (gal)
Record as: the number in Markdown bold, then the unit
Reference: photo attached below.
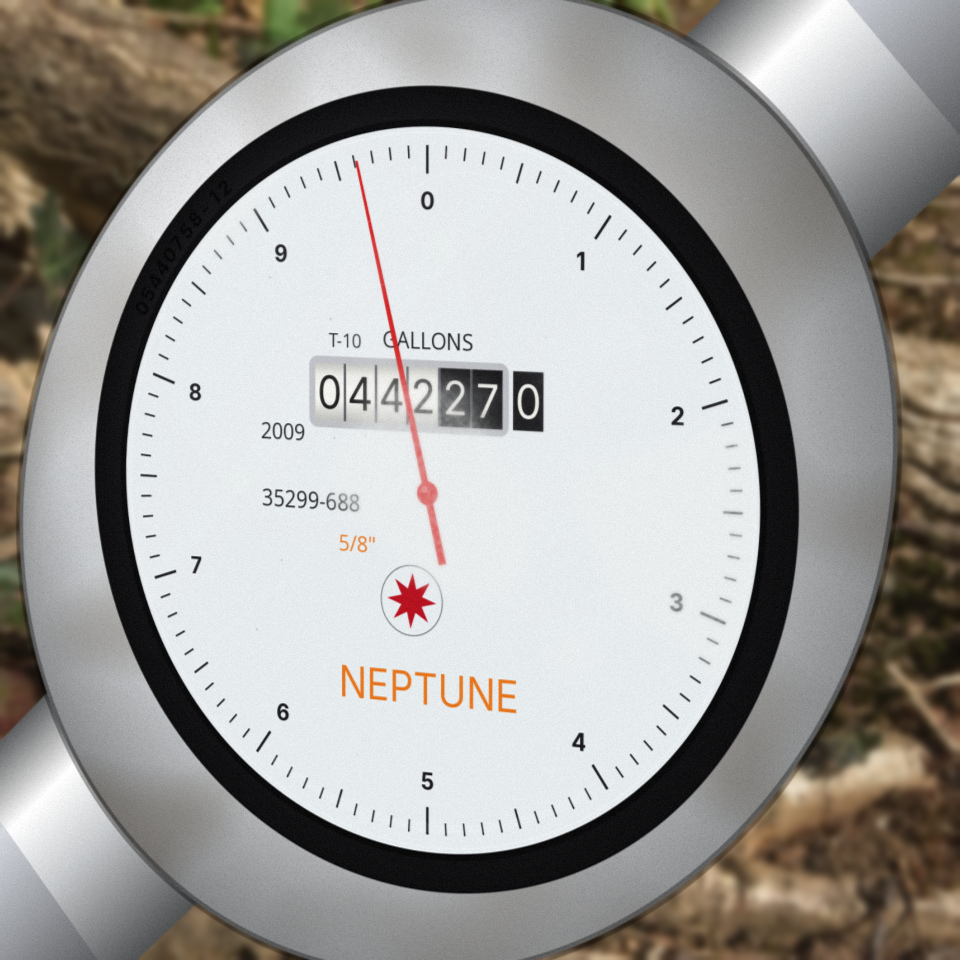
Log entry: **442269.6** gal
